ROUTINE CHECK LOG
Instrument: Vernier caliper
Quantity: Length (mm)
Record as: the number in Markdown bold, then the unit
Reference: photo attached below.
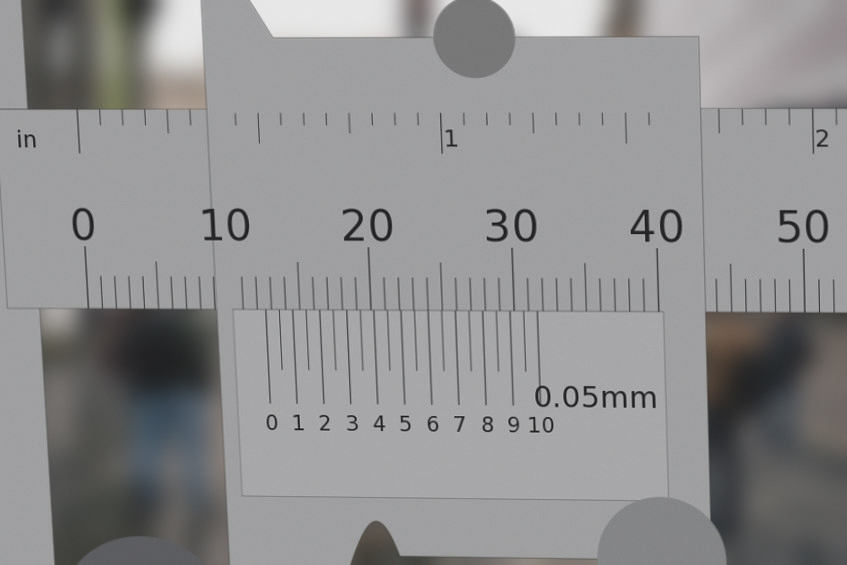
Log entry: **12.6** mm
